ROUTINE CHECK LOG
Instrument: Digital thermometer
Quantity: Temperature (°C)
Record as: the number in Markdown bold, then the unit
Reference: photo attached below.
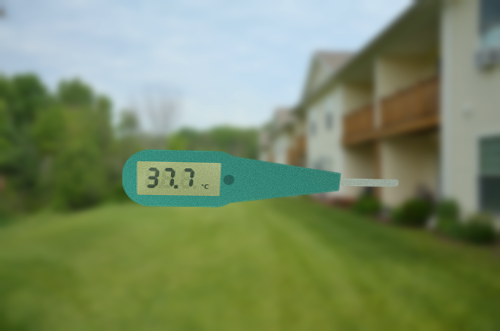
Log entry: **37.7** °C
